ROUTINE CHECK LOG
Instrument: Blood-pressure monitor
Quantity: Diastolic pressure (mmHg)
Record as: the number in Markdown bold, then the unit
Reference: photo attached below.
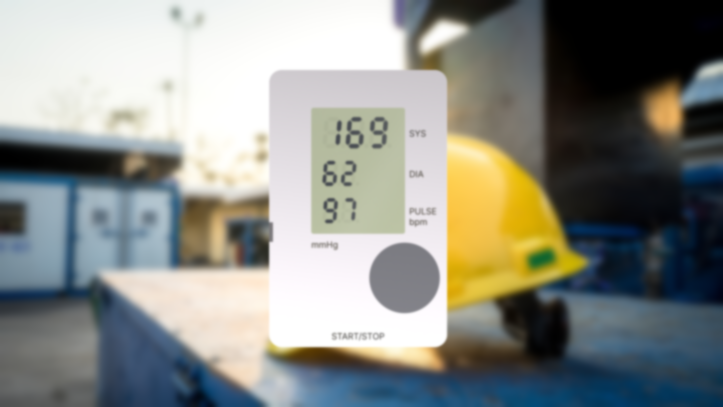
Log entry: **62** mmHg
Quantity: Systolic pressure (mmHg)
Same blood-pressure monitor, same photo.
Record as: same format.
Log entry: **169** mmHg
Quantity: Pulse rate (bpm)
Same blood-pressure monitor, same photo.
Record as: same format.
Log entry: **97** bpm
